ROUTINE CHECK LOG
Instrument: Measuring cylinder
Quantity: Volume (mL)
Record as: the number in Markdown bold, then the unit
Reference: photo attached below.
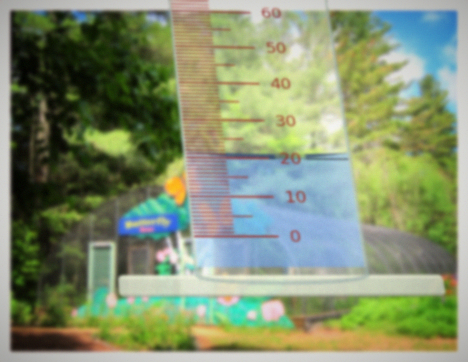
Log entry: **20** mL
